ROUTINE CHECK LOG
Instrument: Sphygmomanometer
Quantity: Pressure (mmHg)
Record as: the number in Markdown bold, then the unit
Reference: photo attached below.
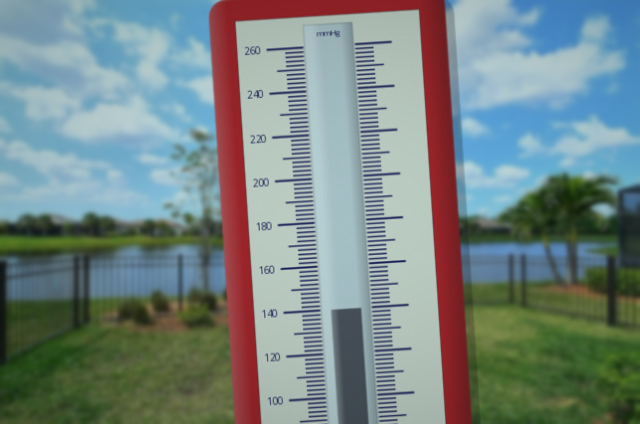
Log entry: **140** mmHg
